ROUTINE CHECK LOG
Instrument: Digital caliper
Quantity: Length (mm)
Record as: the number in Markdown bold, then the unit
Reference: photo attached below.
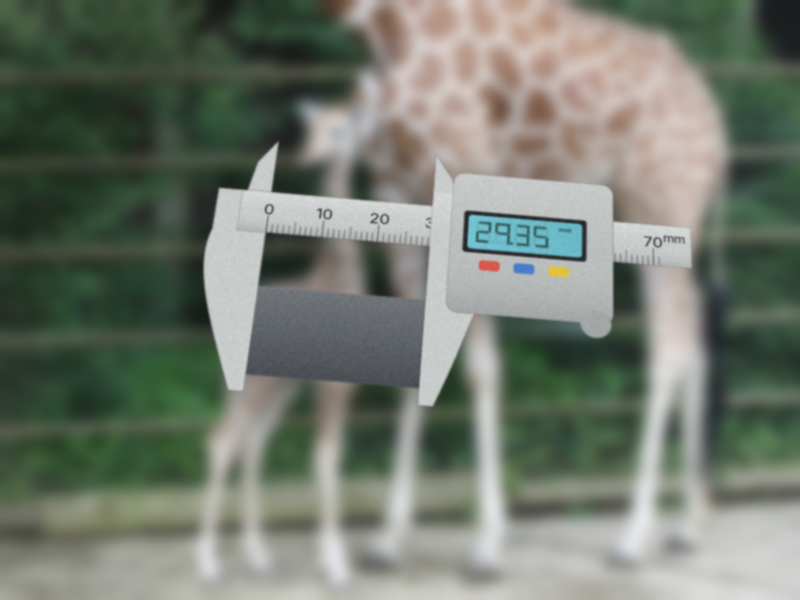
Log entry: **29.35** mm
